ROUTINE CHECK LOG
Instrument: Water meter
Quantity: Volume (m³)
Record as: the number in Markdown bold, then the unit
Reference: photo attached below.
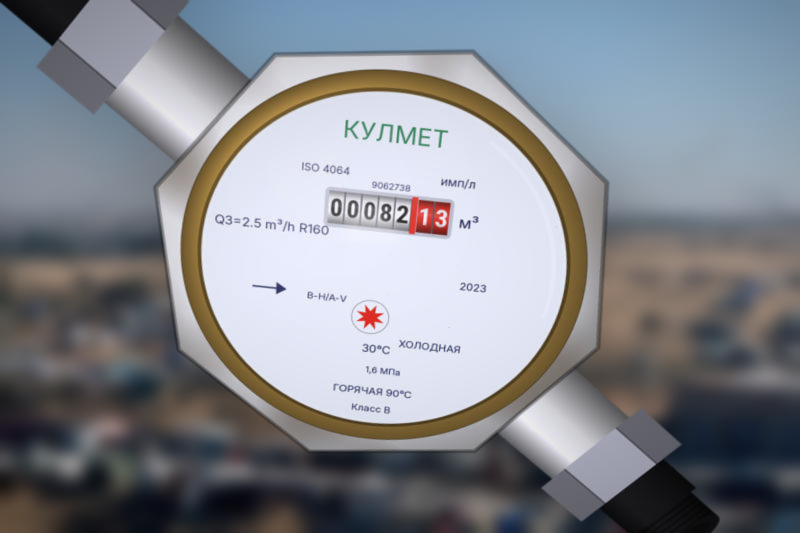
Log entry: **82.13** m³
